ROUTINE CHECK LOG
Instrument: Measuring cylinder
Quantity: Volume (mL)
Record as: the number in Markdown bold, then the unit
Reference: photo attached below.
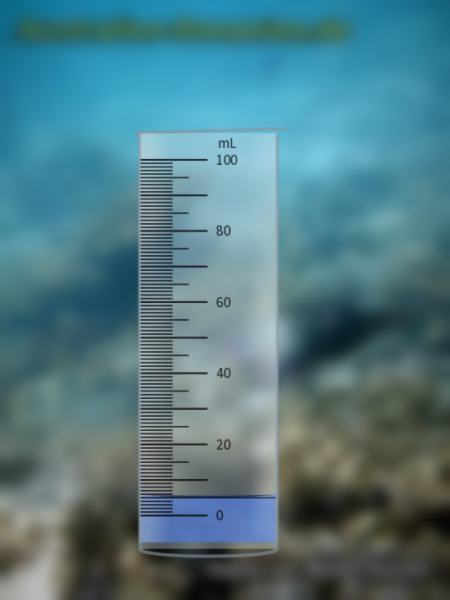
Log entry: **5** mL
